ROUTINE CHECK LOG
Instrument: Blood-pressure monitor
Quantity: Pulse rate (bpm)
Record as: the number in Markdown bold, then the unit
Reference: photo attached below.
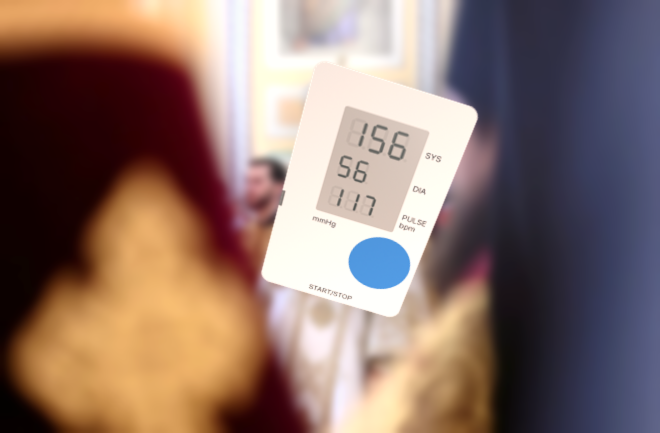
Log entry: **117** bpm
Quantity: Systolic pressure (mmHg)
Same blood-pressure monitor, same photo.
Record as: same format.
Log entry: **156** mmHg
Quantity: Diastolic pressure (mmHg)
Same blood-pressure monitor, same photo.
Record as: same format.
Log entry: **56** mmHg
